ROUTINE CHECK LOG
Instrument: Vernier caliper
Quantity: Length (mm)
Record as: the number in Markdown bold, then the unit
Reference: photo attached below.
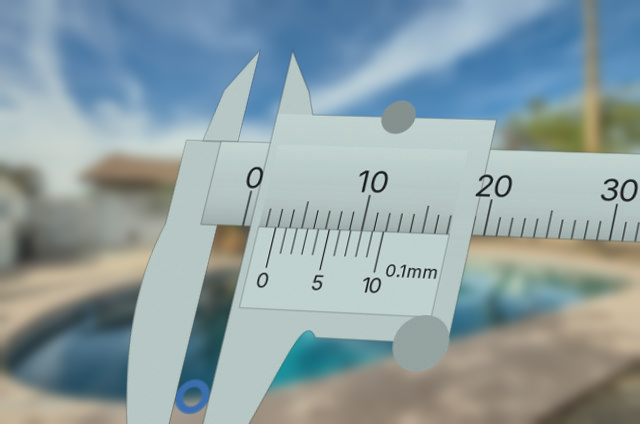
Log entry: **2.8** mm
